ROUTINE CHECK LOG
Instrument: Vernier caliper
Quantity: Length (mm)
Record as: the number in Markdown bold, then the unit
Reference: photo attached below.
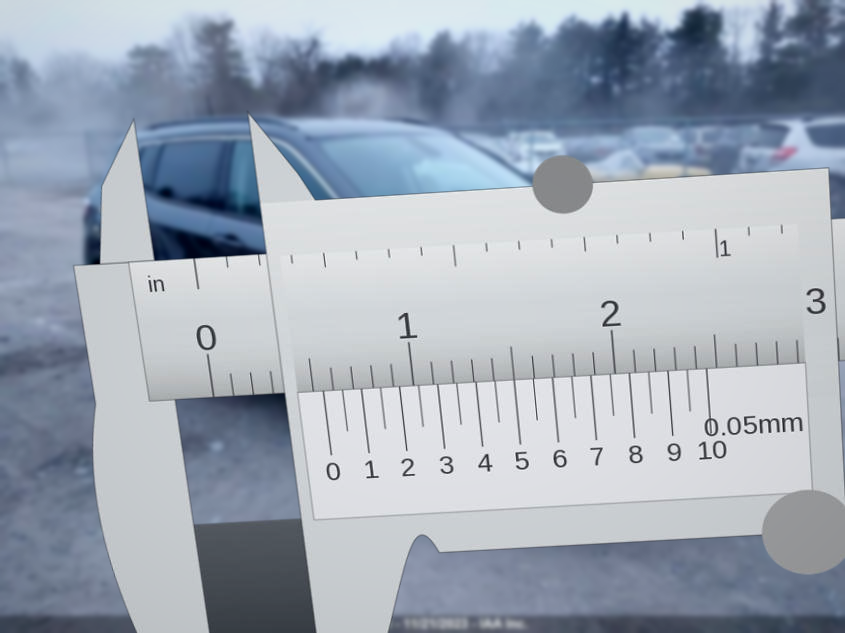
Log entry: **5.5** mm
